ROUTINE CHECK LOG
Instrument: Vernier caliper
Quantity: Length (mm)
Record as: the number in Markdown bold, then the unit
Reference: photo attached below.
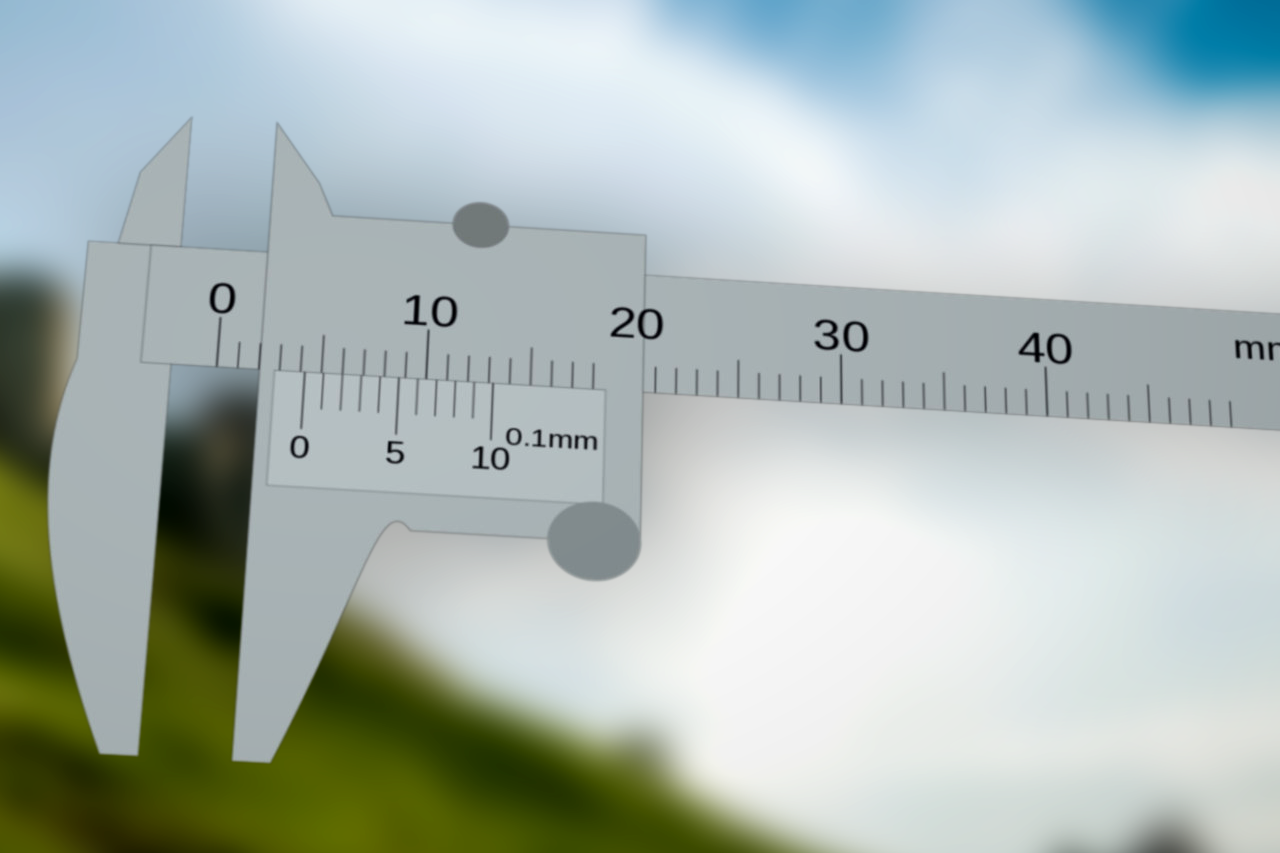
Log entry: **4.2** mm
